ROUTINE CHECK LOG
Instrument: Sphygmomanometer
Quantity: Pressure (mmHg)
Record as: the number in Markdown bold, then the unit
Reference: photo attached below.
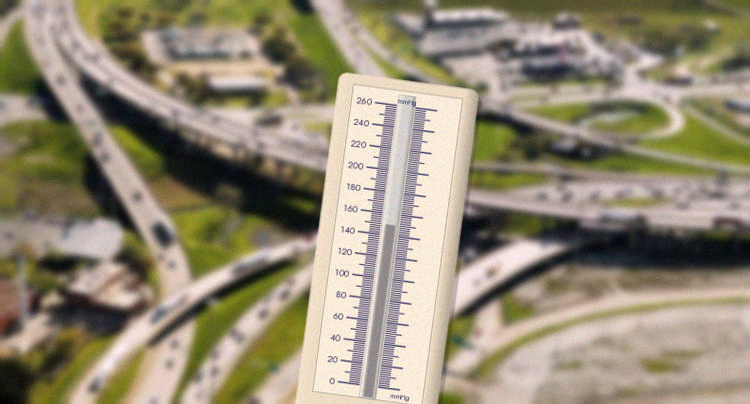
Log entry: **150** mmHg
